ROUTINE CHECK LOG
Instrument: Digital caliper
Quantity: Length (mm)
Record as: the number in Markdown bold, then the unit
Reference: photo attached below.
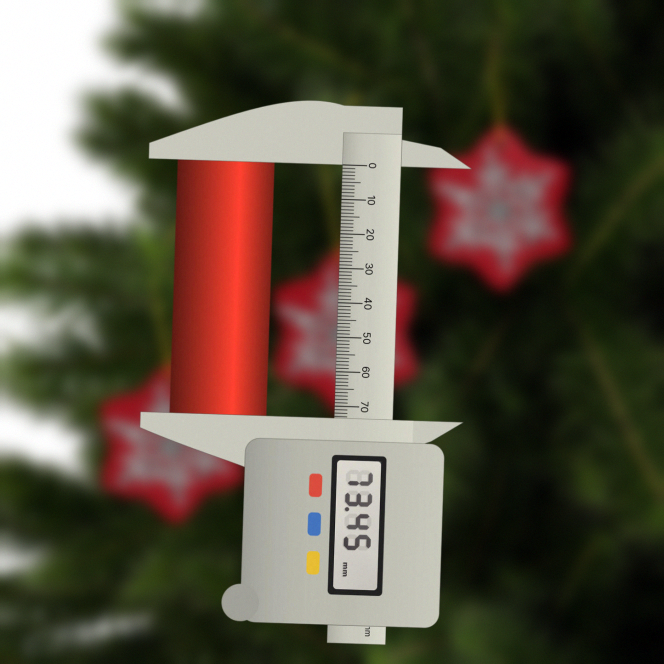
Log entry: **73.45** mm
